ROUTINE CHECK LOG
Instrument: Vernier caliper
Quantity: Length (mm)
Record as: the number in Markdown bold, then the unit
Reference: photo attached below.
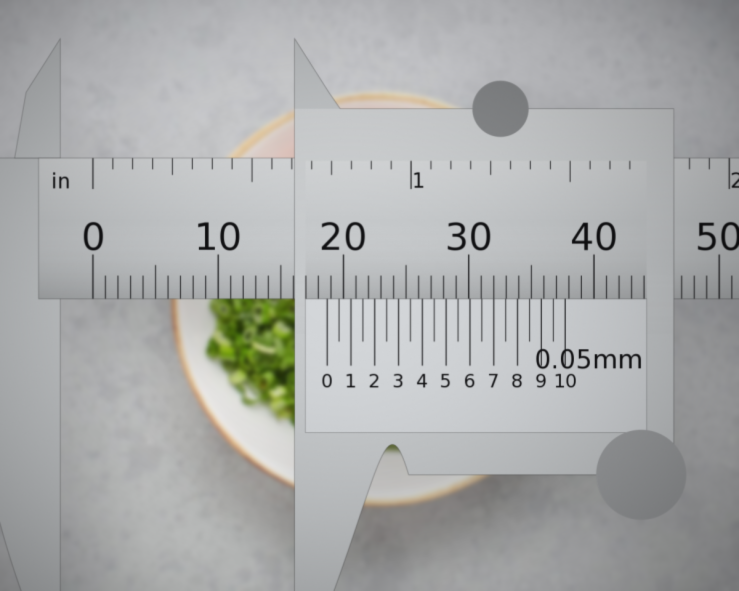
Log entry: **18.7** mm
